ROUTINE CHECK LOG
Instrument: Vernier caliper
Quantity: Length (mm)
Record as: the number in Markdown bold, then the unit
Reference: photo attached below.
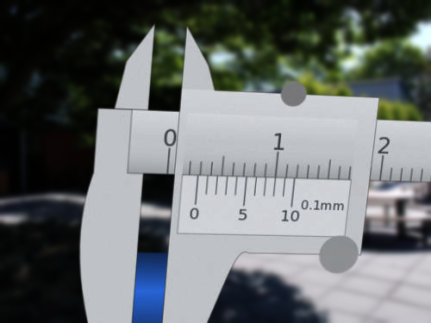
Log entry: **2.8** mm
